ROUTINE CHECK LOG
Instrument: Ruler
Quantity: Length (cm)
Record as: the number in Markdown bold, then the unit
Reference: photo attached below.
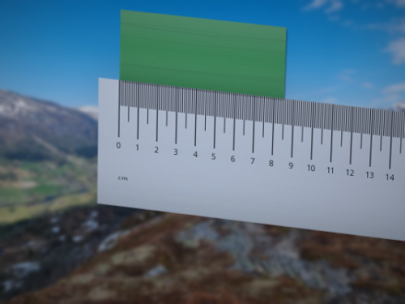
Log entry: **8.5** cm
